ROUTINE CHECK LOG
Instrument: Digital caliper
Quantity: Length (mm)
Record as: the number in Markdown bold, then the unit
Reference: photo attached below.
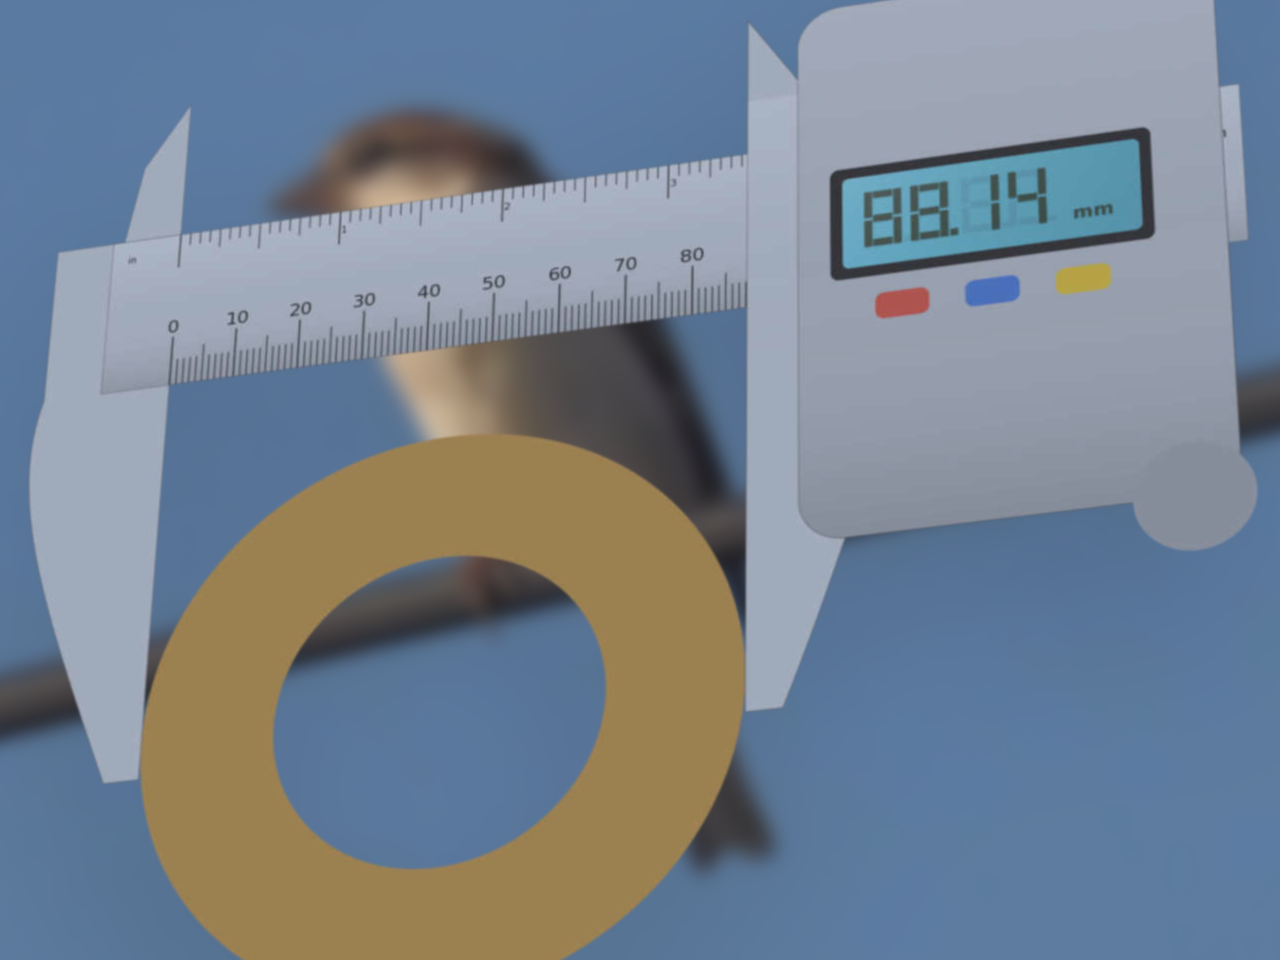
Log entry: **88.14** mm
